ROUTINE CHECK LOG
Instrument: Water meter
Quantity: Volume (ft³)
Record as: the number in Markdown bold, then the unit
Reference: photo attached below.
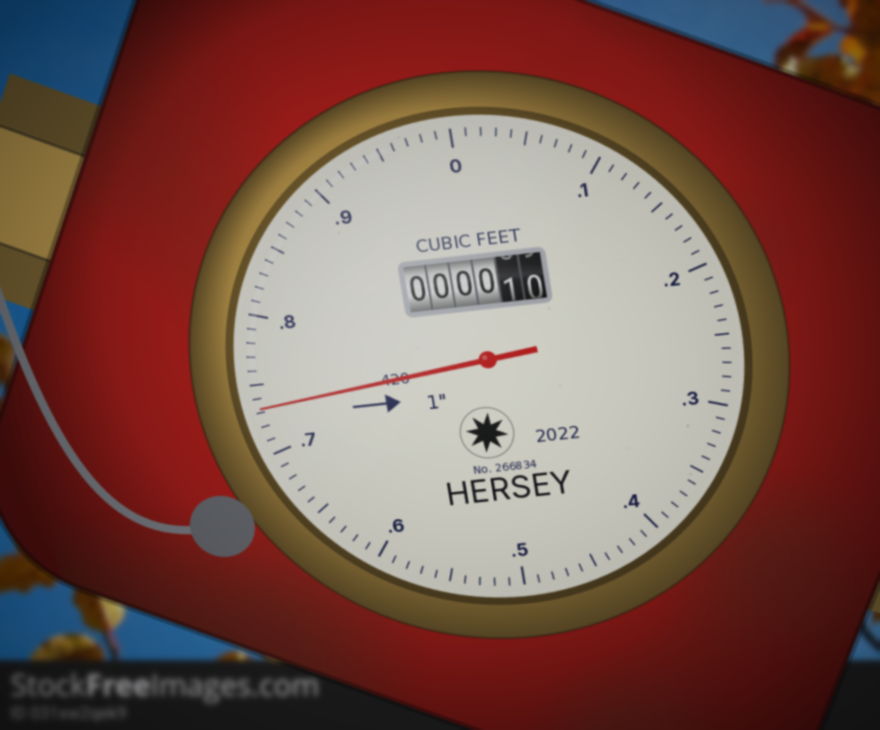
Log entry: **9.73** ft³
